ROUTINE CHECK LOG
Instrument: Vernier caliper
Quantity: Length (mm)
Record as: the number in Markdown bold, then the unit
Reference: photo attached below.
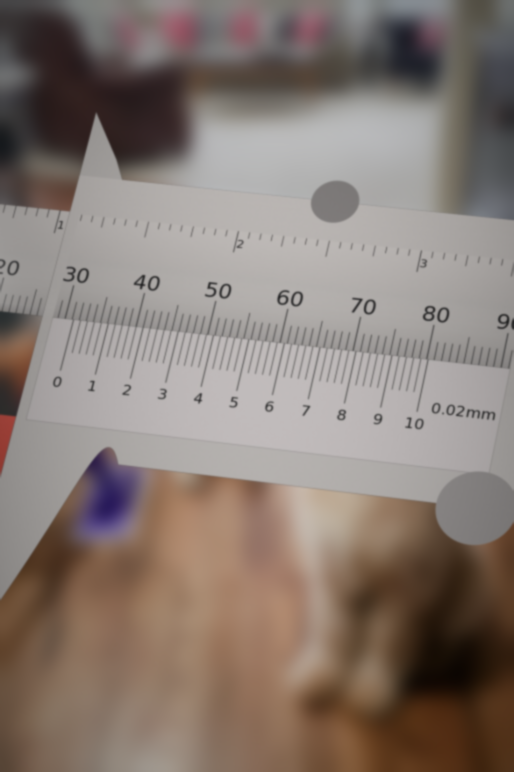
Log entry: **31.2** mm
